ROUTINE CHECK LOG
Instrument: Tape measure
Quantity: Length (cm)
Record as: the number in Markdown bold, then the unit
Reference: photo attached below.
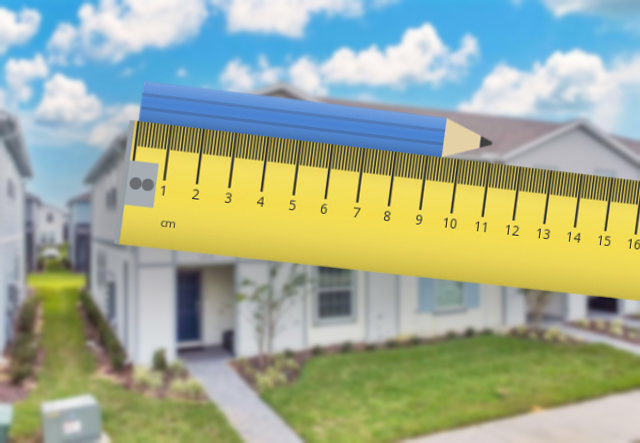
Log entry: **11** cm
